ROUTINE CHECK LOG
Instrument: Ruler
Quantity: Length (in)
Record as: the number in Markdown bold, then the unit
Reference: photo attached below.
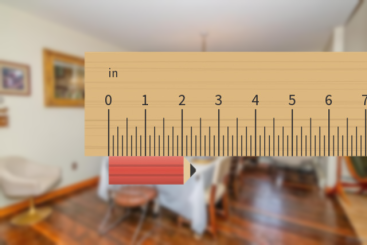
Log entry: **2.375** in
